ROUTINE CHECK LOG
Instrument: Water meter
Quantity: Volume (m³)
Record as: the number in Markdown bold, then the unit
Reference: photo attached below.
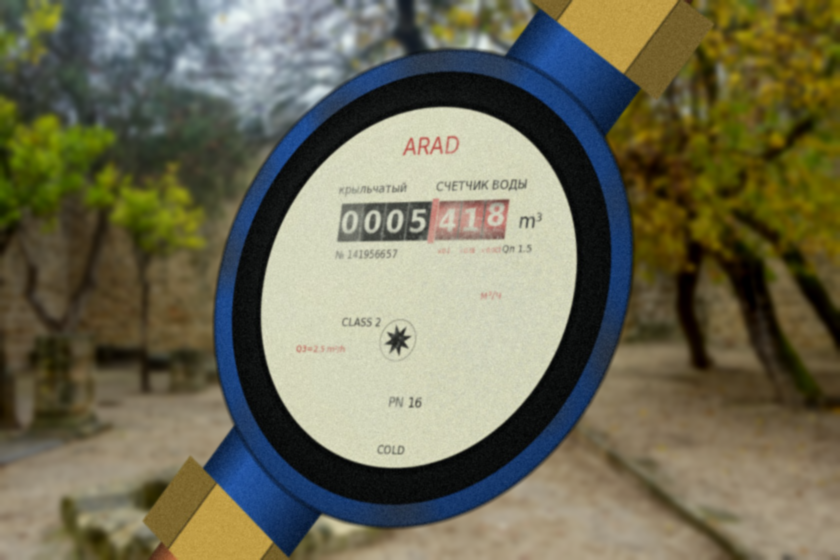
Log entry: **5.418** m³
